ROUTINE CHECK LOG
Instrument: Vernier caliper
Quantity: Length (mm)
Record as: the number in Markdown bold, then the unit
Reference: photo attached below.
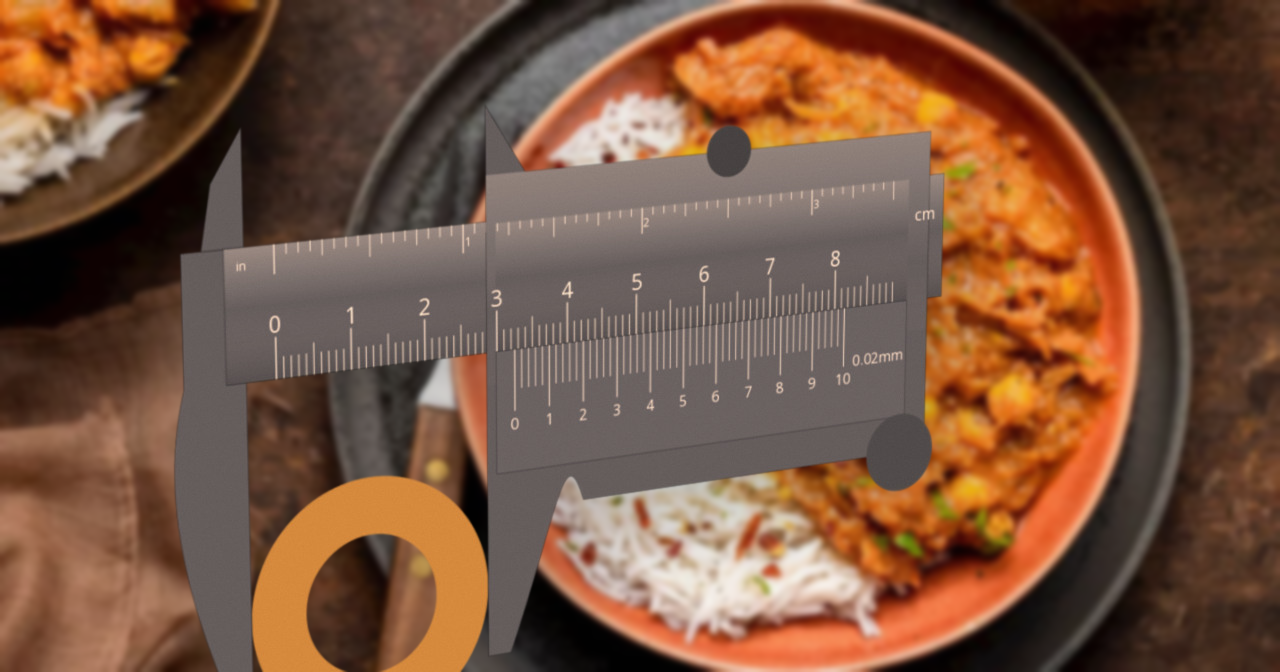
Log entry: **32.5** mm
